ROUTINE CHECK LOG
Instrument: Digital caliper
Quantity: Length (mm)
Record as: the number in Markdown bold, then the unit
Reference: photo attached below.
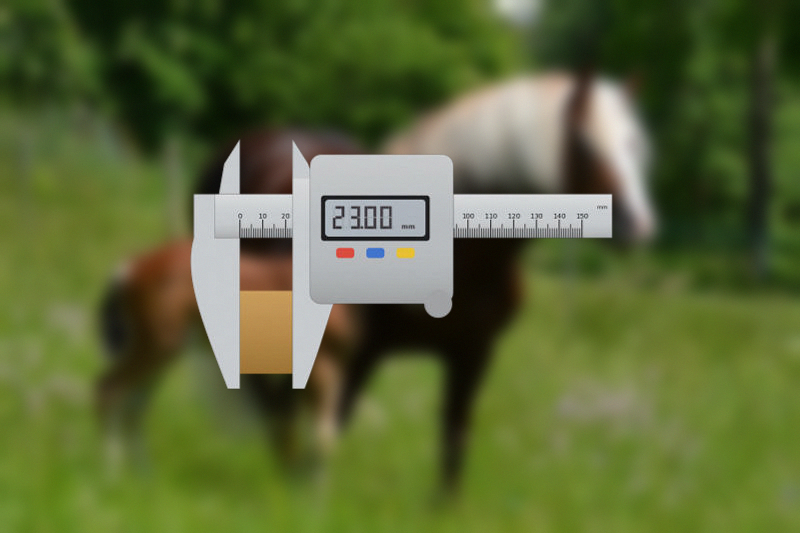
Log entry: **23.00** mm
